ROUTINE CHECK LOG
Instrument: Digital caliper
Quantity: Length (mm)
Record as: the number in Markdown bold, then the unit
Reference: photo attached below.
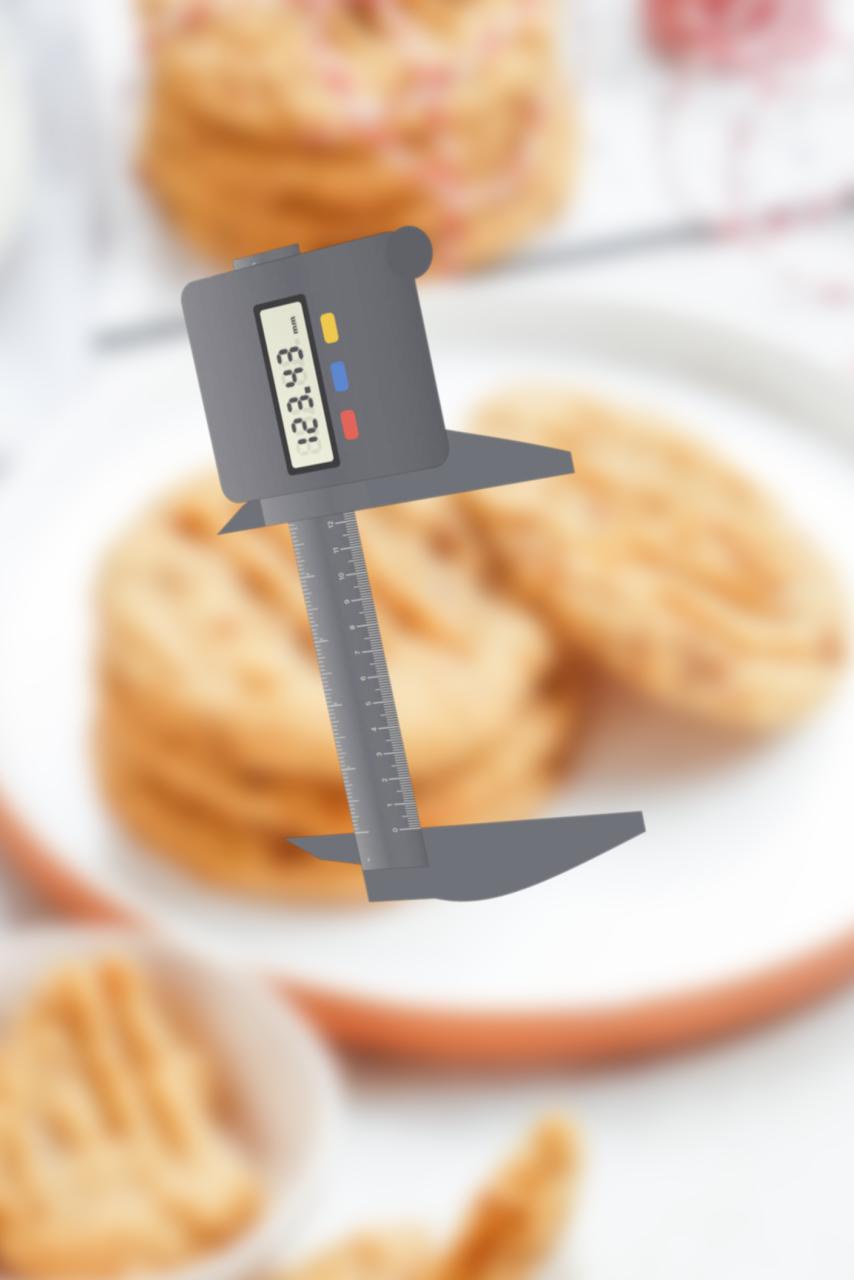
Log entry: **123.43** mm
